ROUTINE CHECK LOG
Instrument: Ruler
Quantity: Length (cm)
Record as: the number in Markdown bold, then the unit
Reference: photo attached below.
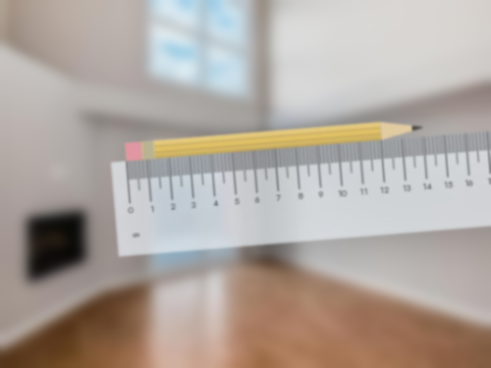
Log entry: **14** cm
